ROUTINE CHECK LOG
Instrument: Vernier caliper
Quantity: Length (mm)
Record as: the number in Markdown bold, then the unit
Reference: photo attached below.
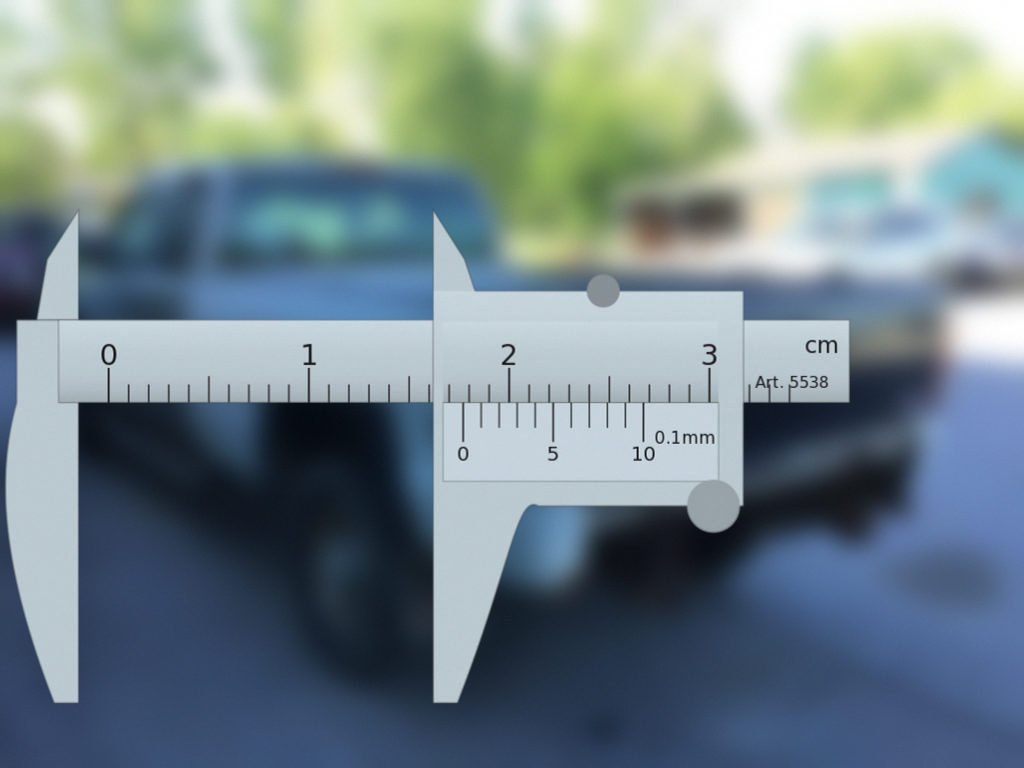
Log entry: **17.7** mm
